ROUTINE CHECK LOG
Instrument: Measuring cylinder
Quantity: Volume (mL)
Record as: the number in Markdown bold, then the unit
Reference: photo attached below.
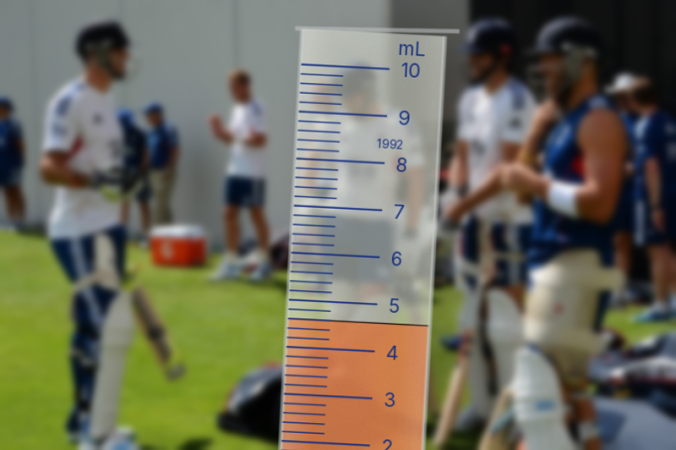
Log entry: **4.6** mL
